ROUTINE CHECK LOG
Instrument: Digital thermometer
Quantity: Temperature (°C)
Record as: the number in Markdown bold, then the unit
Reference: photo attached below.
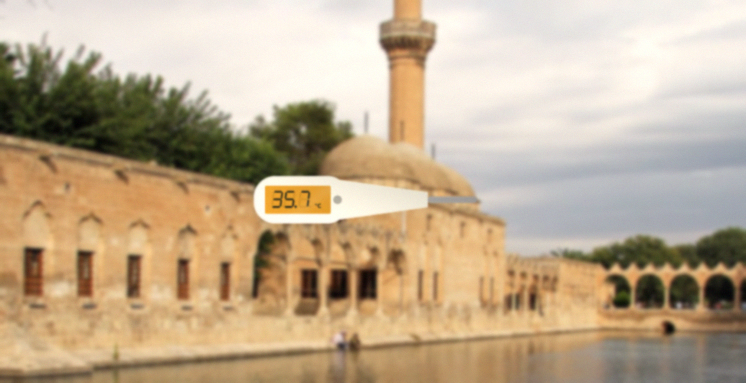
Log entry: **35.7** °C
